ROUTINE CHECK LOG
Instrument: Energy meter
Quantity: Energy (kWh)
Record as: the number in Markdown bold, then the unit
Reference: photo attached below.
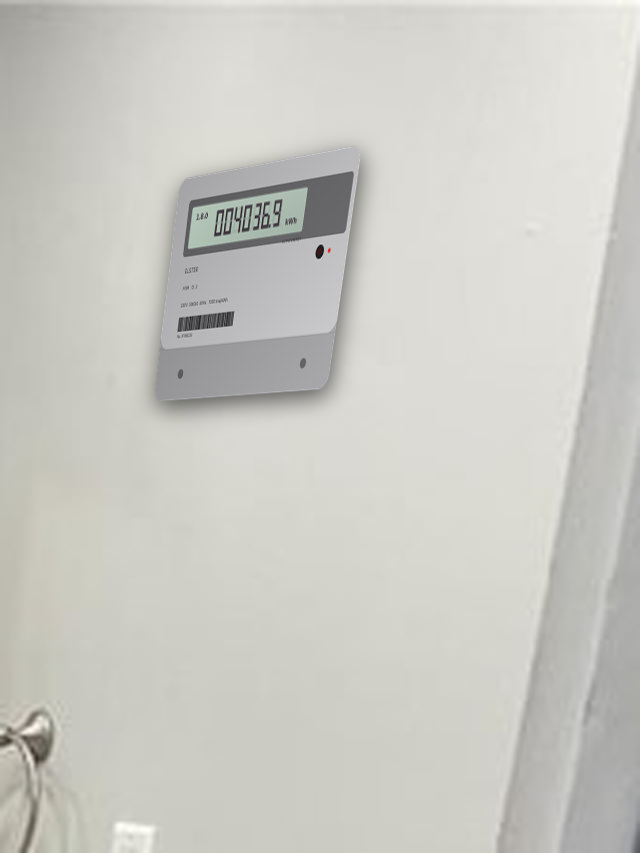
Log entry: **4036.9** kWh
